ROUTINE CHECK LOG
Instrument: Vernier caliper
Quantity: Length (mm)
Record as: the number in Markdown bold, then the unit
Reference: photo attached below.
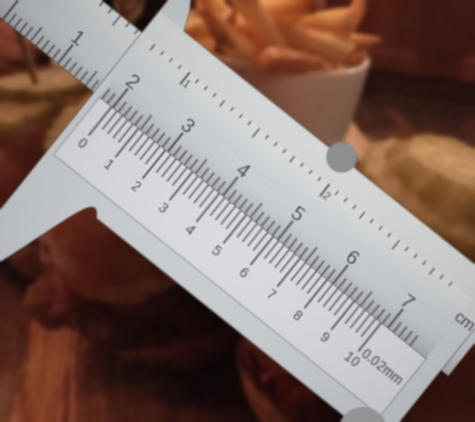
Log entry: **19.8** mm
